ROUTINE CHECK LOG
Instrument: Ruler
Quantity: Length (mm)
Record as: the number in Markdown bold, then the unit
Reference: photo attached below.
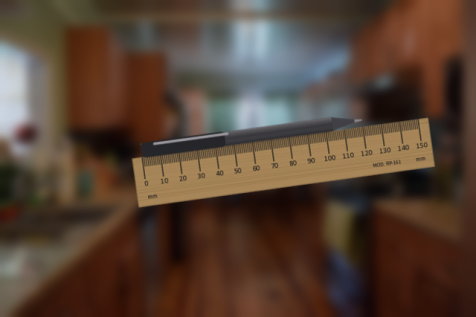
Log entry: **120** mm
